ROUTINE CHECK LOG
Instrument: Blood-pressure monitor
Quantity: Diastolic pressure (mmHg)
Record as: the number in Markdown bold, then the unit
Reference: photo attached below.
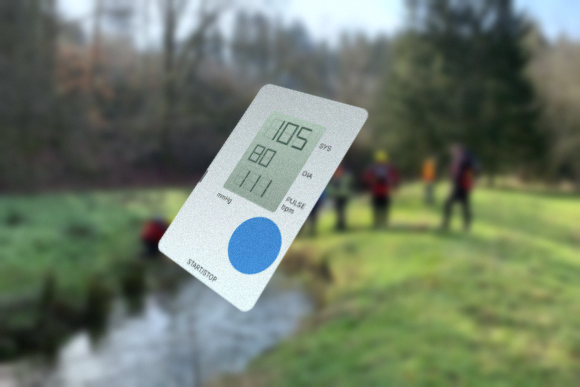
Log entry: **80** mmHg
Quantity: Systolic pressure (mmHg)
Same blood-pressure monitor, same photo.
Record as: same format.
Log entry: **105** mmHg
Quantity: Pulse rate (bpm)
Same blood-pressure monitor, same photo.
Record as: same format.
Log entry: **111** bpm
